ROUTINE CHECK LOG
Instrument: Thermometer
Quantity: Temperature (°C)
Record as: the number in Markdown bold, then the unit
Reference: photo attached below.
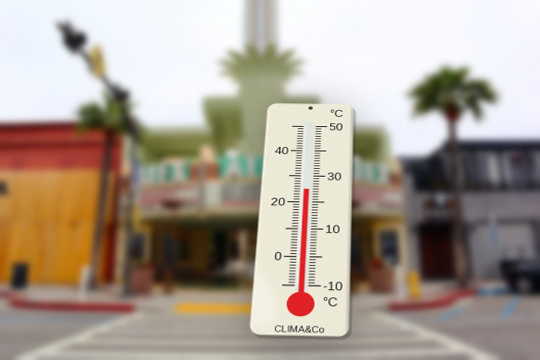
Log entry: **25** °C
